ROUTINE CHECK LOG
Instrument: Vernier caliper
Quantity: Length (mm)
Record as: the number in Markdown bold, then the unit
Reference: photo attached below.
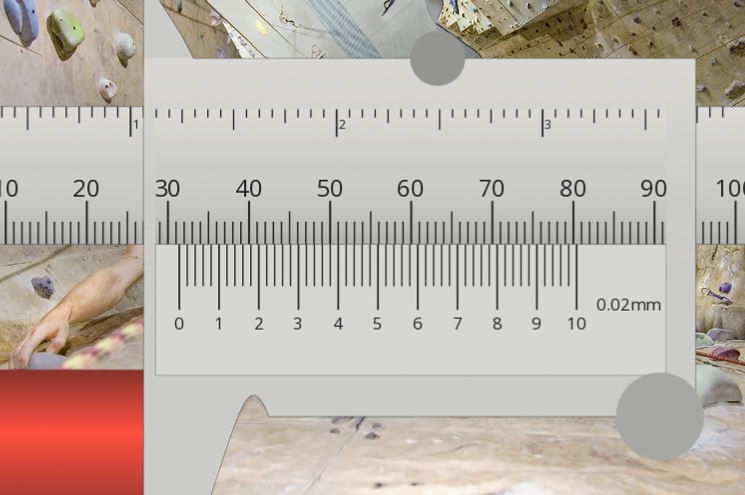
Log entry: **31.4** mm
